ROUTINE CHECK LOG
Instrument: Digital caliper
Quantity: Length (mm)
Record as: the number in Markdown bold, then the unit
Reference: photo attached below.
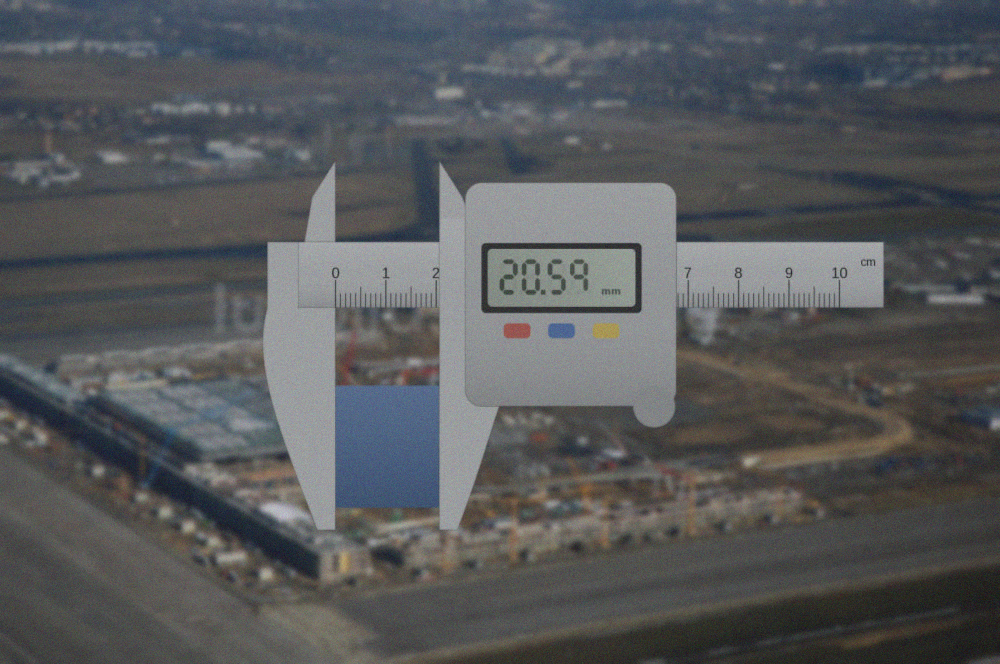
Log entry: **20.59** mm
